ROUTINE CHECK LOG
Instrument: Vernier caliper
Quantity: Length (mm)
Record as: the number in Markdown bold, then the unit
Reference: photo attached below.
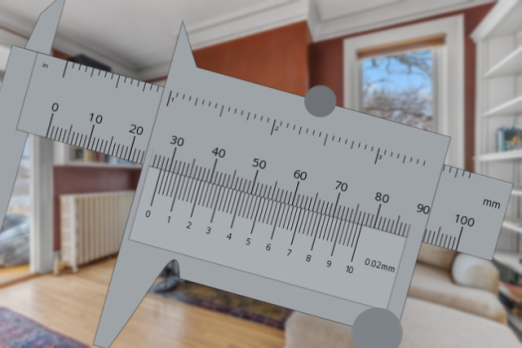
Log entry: **28.0** mm
